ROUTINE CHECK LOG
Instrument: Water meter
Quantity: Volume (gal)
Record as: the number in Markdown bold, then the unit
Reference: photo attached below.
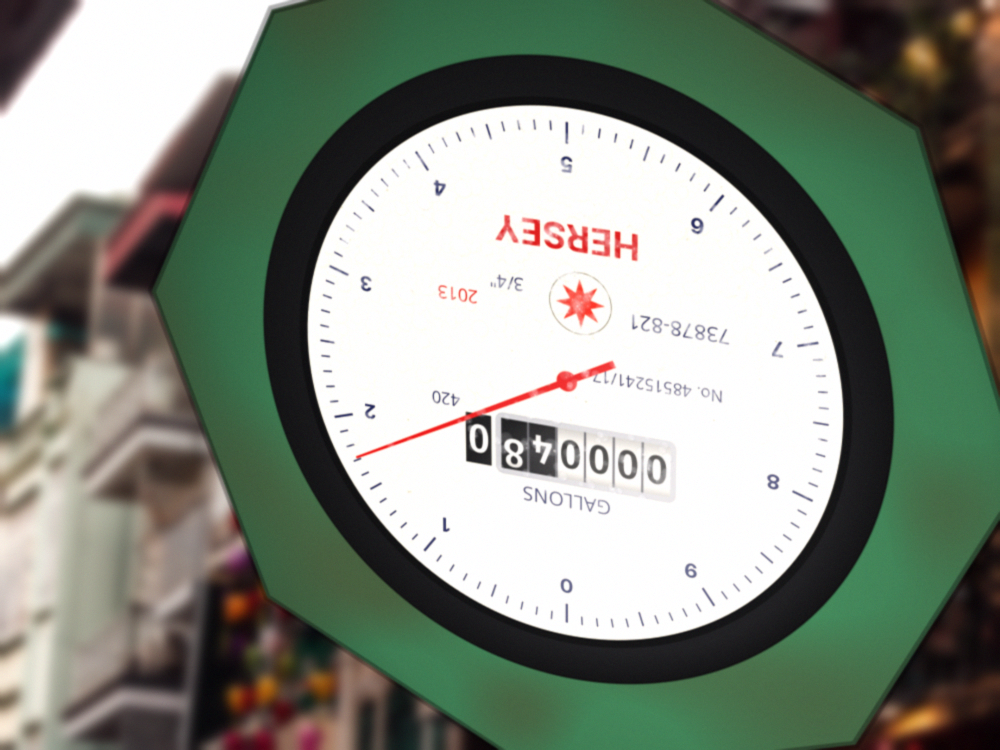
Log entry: **481.7** gal
